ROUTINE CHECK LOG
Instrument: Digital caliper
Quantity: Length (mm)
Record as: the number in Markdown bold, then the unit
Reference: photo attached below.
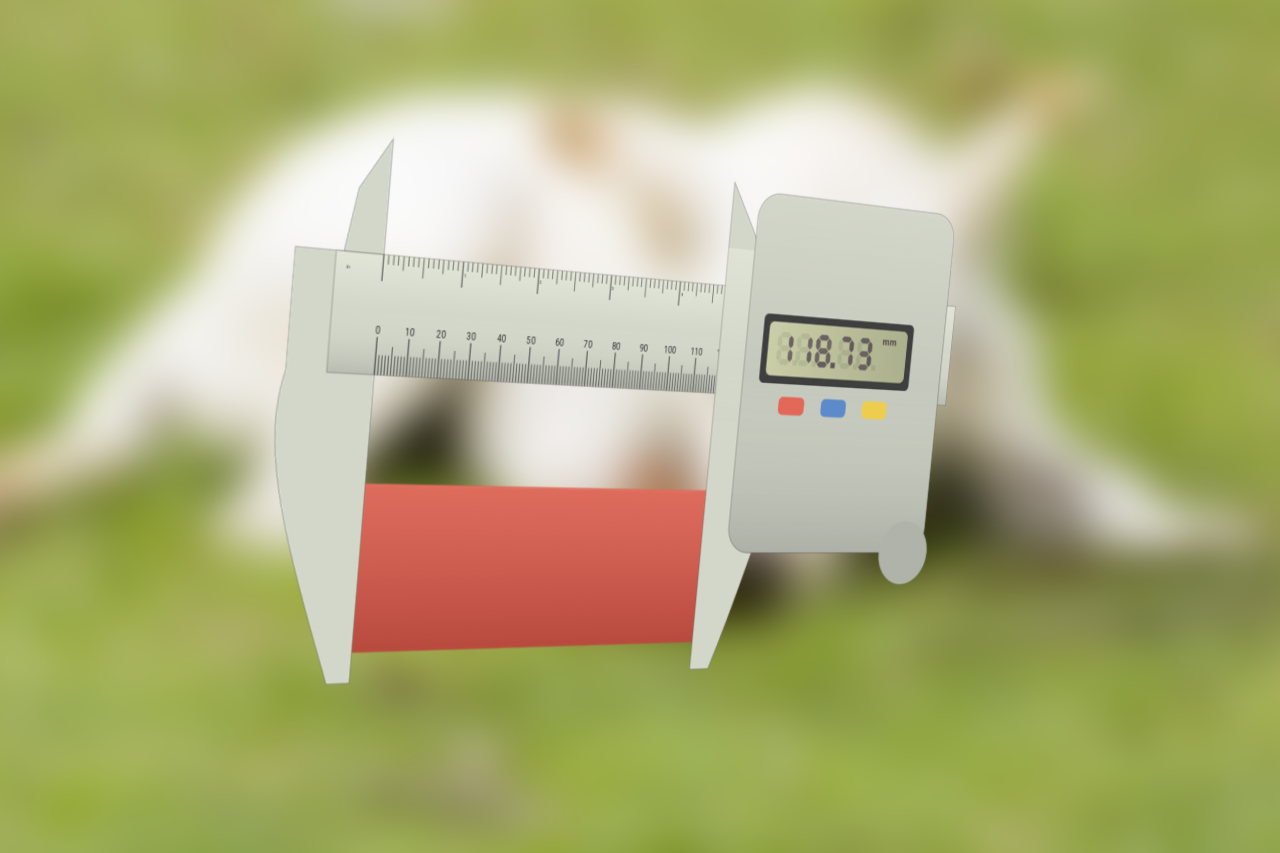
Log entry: **118.73** mm
